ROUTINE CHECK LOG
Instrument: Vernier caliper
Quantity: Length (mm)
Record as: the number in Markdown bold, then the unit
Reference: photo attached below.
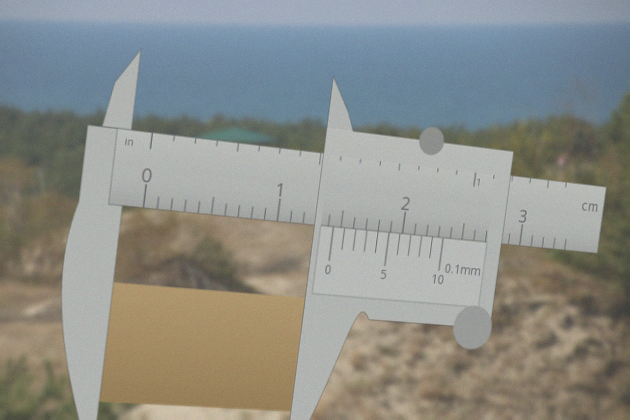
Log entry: **14.4** mm
